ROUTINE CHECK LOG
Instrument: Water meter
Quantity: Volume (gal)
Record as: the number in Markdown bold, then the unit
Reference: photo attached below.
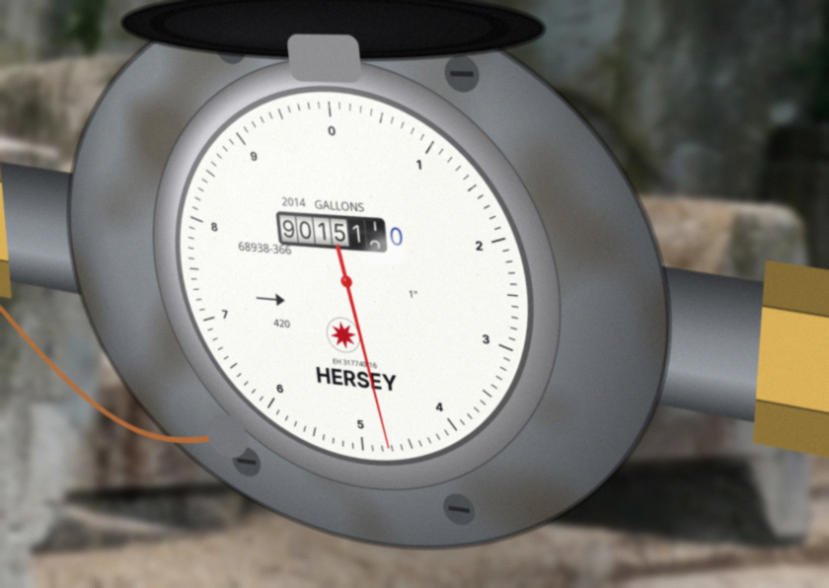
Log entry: **9015114.7** gal
